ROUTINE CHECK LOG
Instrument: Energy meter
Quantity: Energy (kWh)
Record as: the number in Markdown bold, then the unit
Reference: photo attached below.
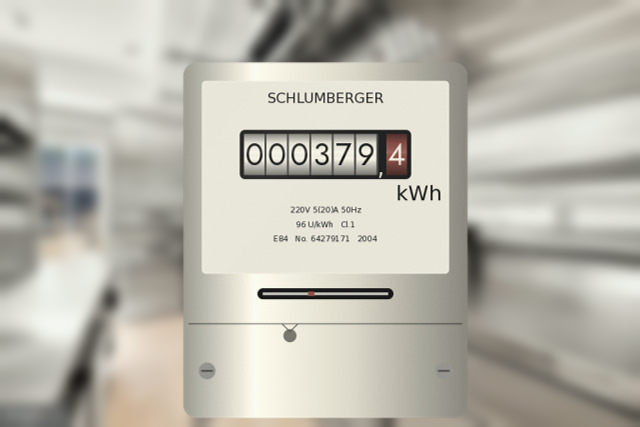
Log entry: **379.4** kWh
